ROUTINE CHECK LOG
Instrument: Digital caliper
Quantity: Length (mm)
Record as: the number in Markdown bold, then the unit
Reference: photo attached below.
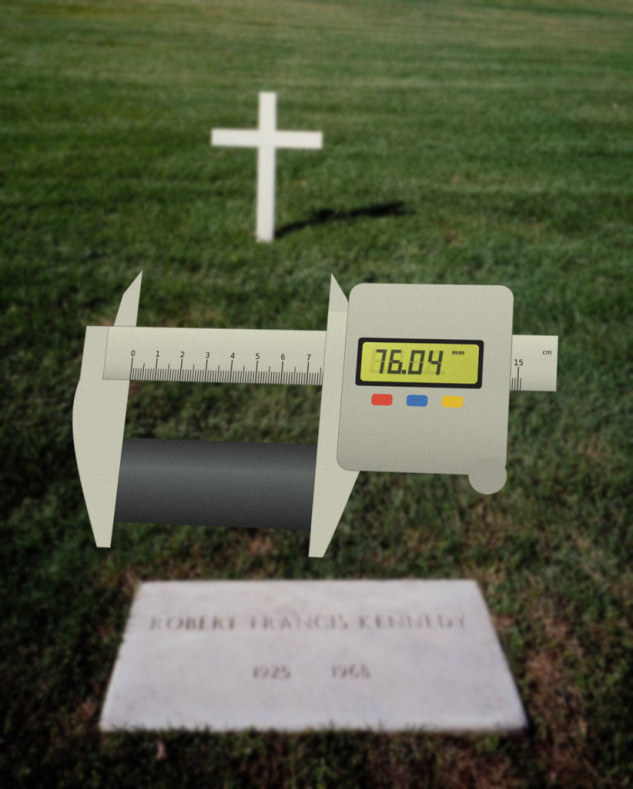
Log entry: **76.04** mm
